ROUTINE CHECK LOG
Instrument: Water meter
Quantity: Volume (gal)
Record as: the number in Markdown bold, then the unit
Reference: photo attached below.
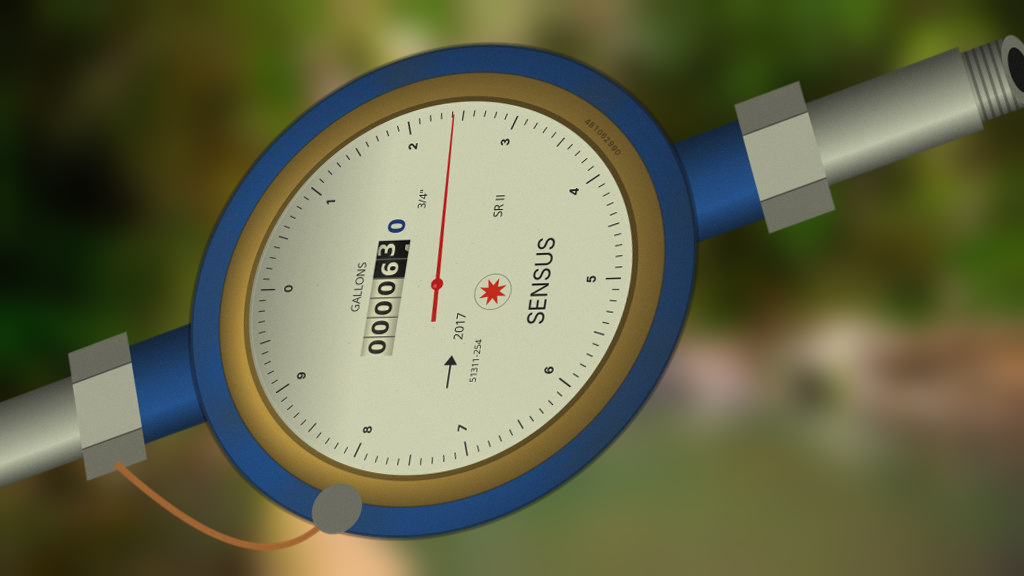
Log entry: **632.4** gal
